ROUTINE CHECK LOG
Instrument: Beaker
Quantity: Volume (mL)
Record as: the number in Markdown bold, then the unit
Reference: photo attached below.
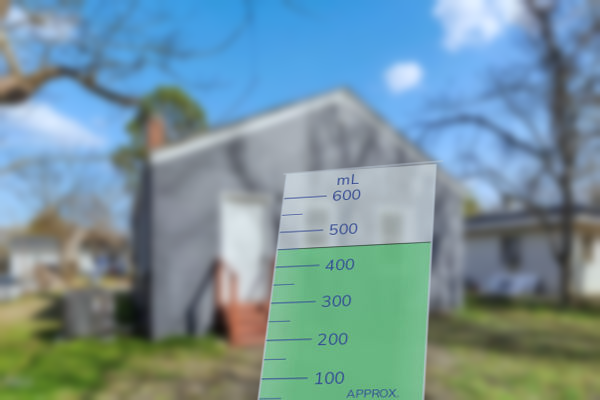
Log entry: **450** mL
